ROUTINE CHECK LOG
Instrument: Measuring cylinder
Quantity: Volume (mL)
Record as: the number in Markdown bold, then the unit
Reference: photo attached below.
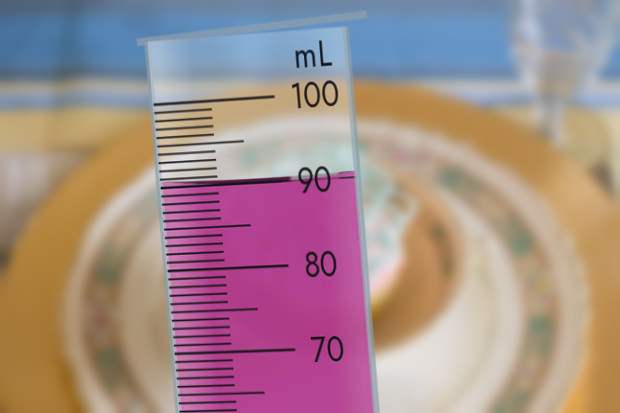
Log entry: **90** mL
